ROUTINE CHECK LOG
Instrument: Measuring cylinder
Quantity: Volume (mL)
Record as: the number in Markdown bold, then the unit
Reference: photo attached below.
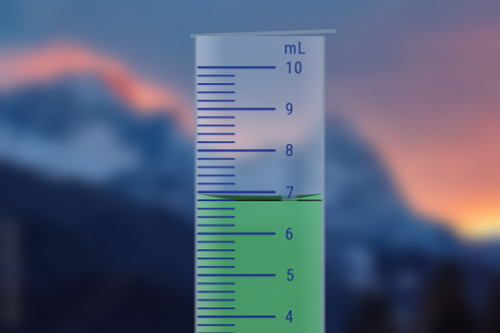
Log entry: **6.8** mL
